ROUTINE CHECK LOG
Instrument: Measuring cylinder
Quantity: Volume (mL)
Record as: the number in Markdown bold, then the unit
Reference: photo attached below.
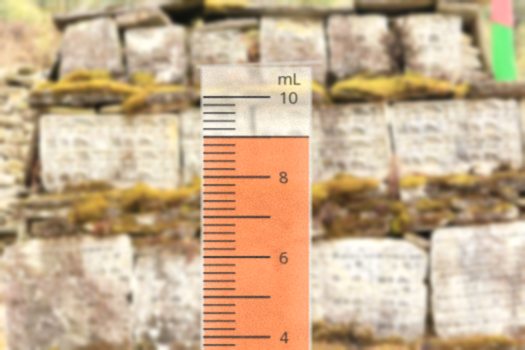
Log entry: **9** mL
